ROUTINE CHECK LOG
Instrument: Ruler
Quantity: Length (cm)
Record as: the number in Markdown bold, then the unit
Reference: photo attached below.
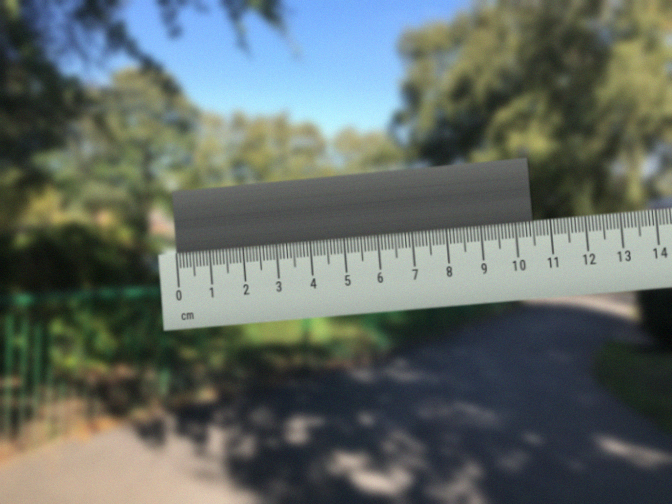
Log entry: **10.5** cm
